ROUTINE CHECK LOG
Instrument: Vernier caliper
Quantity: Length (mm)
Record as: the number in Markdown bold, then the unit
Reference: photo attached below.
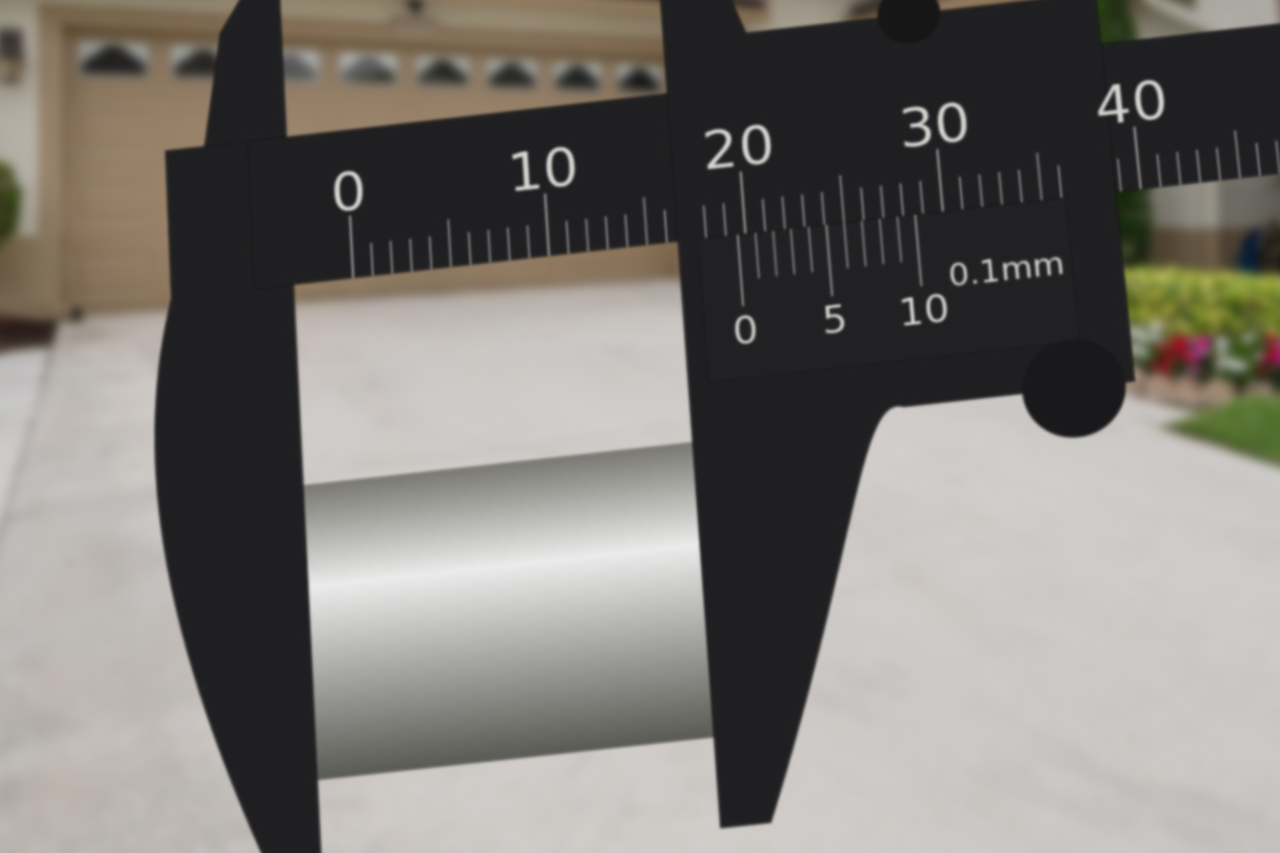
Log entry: **19.6** mm
